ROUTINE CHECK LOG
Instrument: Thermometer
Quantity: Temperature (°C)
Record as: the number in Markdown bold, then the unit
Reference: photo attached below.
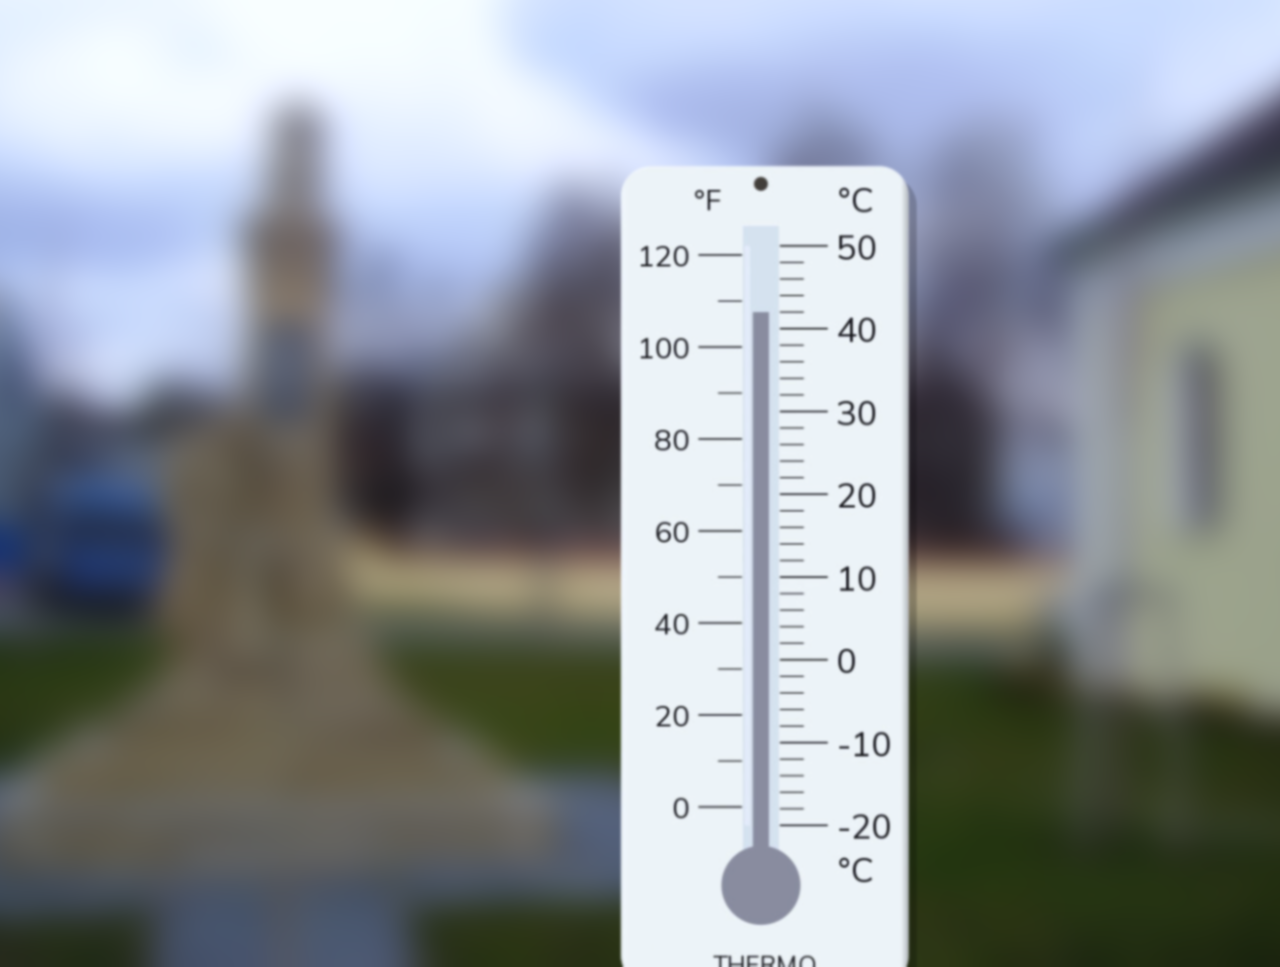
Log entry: **42** °C
